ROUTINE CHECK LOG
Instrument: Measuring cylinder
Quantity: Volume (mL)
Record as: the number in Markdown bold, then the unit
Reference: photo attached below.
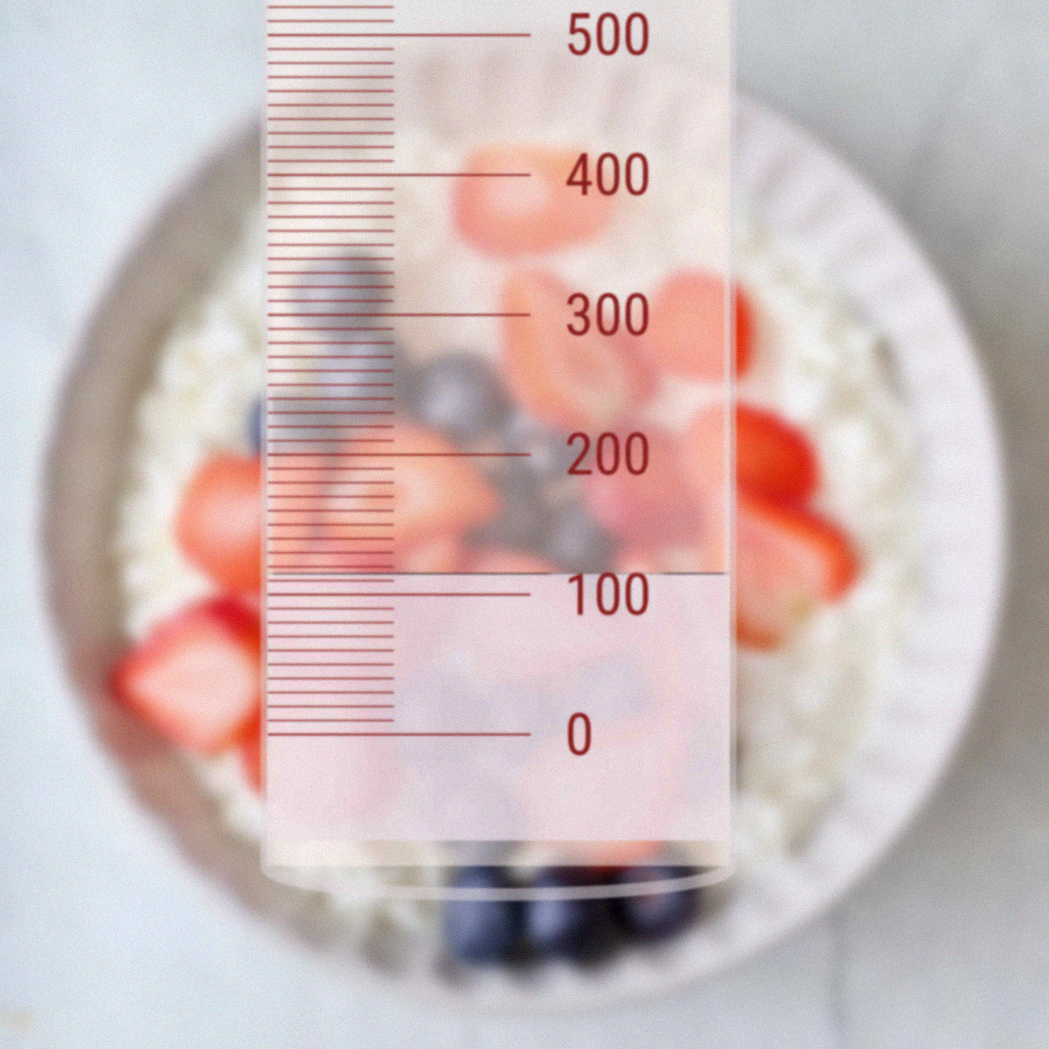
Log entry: **115** mL
